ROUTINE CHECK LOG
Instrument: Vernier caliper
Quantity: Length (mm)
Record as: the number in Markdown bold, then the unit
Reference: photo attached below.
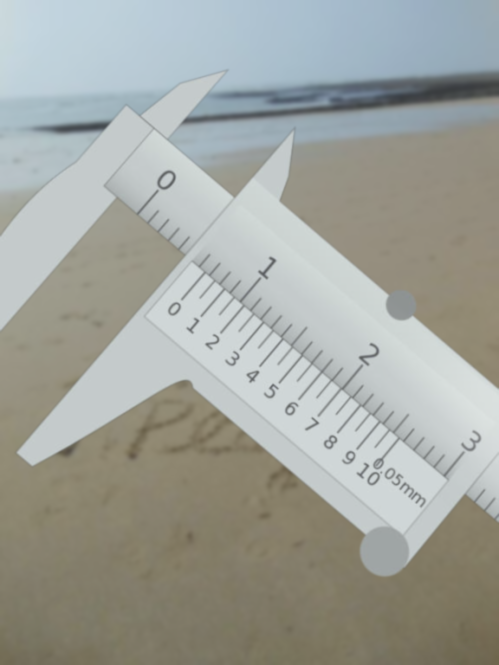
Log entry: **6.6** mm
